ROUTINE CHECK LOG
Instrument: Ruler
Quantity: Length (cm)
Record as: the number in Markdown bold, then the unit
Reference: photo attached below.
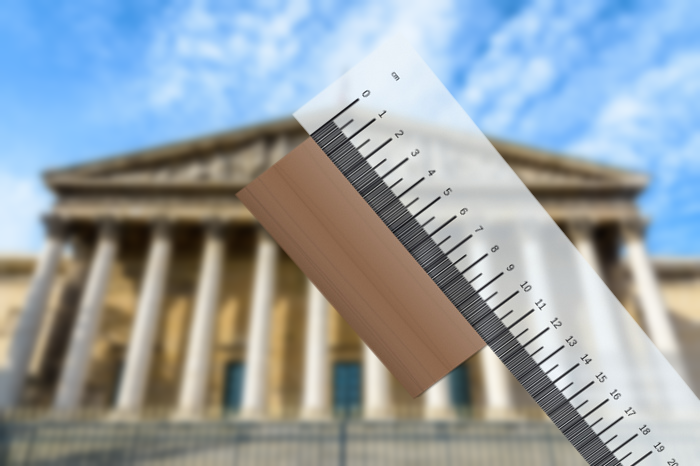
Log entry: **11** cm
